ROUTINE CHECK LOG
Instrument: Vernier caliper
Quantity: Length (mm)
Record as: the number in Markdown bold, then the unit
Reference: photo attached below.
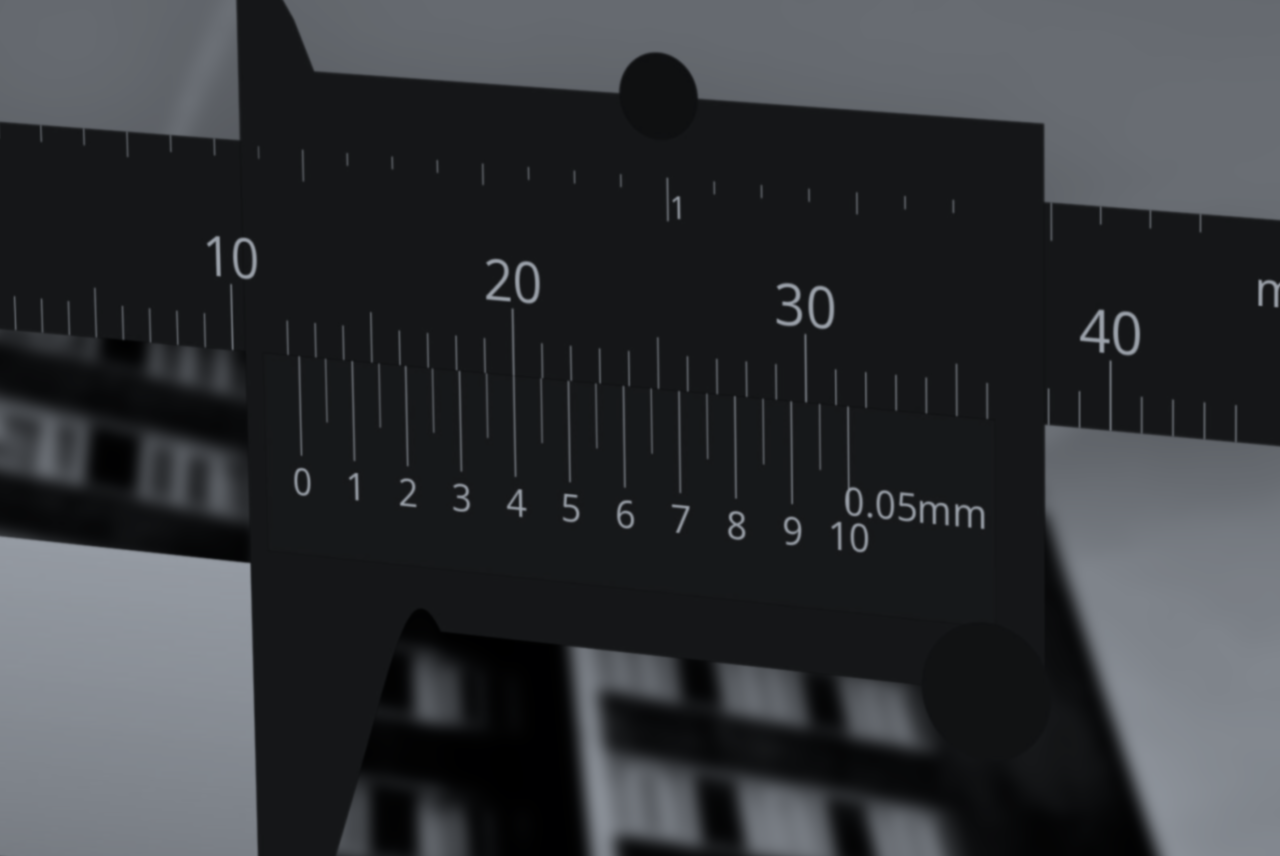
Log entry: **12.4** mm
